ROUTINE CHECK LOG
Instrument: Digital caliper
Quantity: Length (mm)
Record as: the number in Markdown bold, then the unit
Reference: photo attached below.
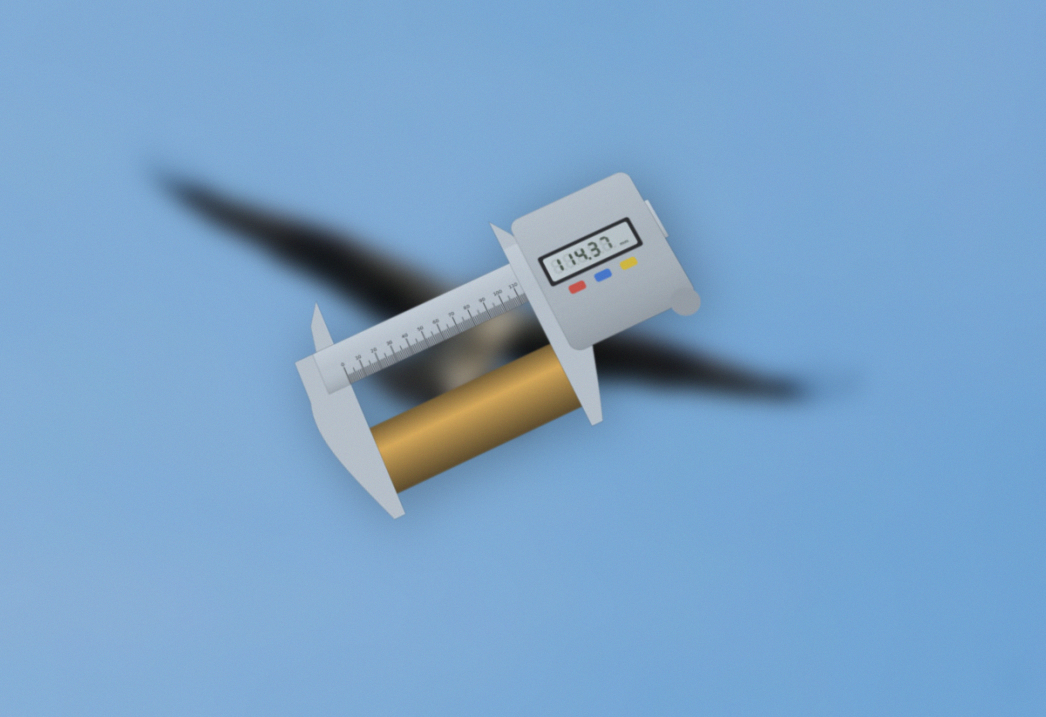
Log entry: **114.37** mm
